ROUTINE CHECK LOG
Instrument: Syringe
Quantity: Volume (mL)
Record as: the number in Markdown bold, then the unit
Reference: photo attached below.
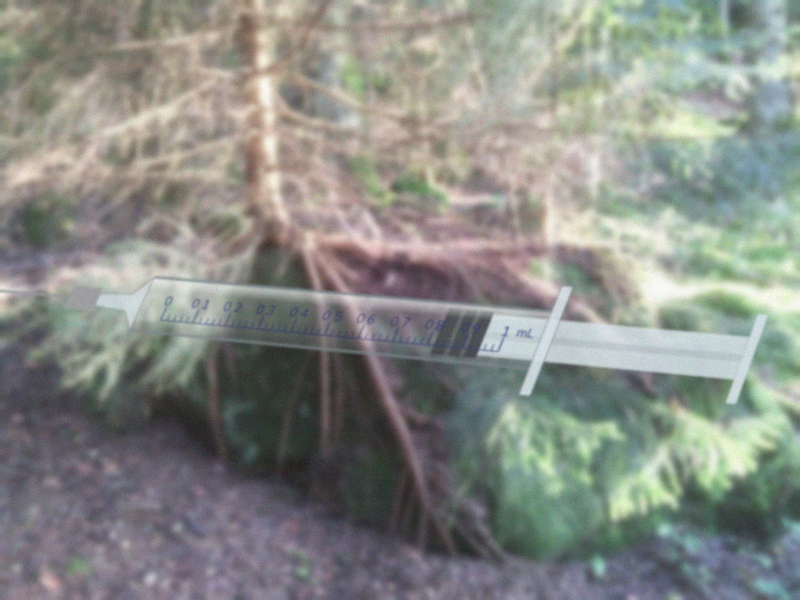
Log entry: **0.82** mL
